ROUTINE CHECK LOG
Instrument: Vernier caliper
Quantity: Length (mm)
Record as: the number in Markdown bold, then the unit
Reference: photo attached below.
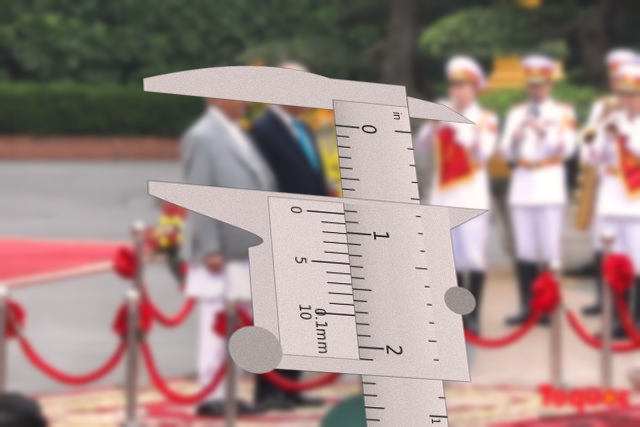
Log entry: **8.3** mm
